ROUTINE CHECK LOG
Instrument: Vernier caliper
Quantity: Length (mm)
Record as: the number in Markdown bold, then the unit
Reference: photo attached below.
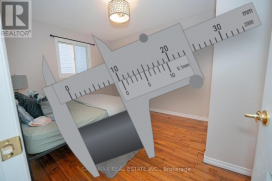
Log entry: **10.4** mm
